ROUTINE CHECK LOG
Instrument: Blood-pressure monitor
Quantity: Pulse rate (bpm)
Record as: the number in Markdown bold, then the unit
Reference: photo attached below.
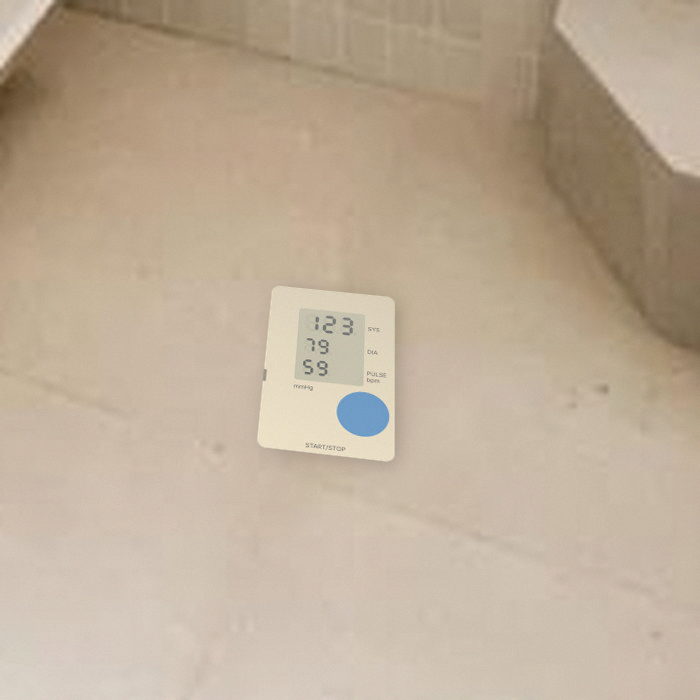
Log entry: **59** bpm
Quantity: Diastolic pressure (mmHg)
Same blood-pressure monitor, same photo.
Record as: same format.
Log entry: **79** mmHg
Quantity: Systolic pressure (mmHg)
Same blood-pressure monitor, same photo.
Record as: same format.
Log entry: **123** mmHg
